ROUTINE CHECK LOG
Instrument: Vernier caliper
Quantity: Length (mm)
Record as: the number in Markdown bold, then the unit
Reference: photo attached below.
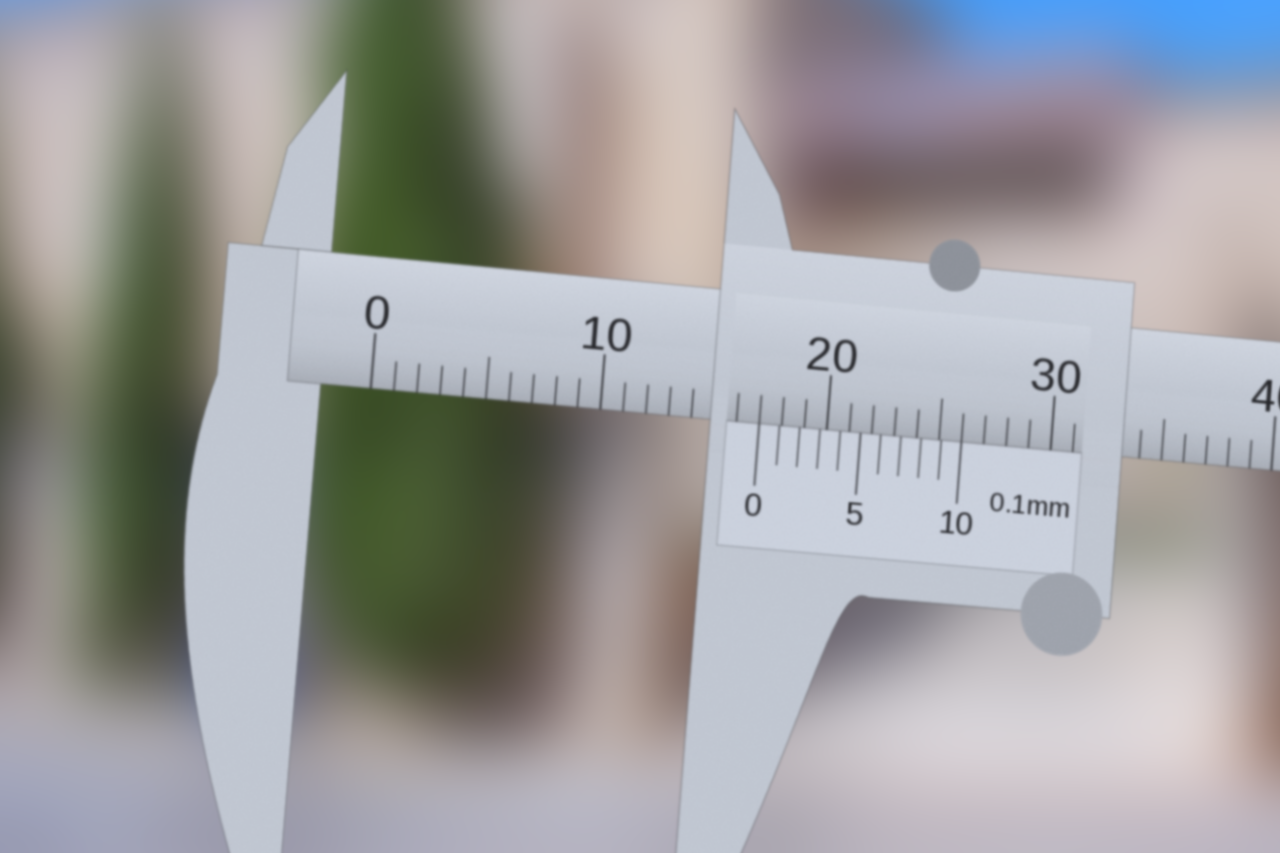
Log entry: **17.0** mm
